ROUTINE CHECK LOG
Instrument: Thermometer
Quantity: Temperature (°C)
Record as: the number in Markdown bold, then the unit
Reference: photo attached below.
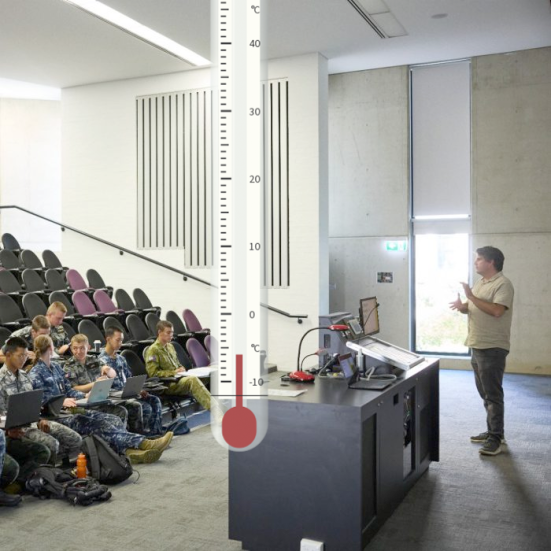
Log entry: **-6** °C
